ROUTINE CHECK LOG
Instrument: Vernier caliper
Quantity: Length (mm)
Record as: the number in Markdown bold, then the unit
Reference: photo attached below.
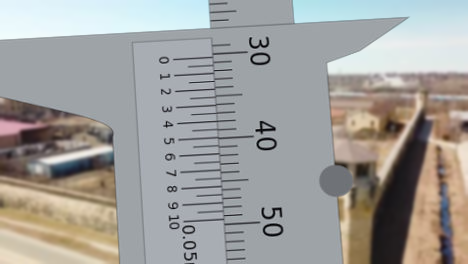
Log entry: **30.4** mm
